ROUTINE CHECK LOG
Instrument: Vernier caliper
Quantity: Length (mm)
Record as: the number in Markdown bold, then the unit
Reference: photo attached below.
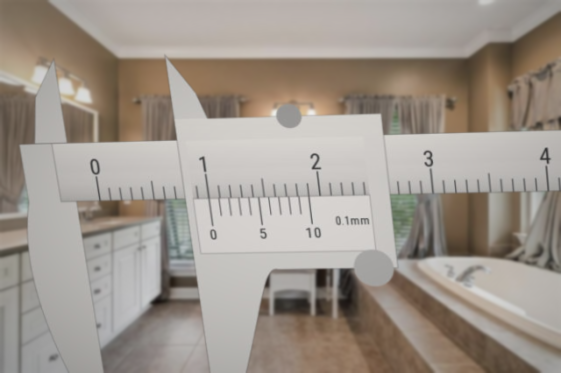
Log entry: **10.0** mm
